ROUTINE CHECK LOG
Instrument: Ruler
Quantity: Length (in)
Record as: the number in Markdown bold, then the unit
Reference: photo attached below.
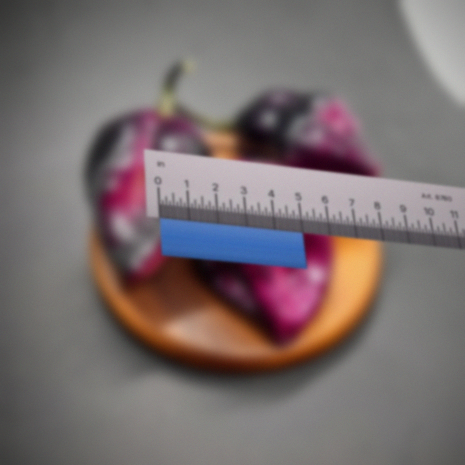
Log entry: **5** in
